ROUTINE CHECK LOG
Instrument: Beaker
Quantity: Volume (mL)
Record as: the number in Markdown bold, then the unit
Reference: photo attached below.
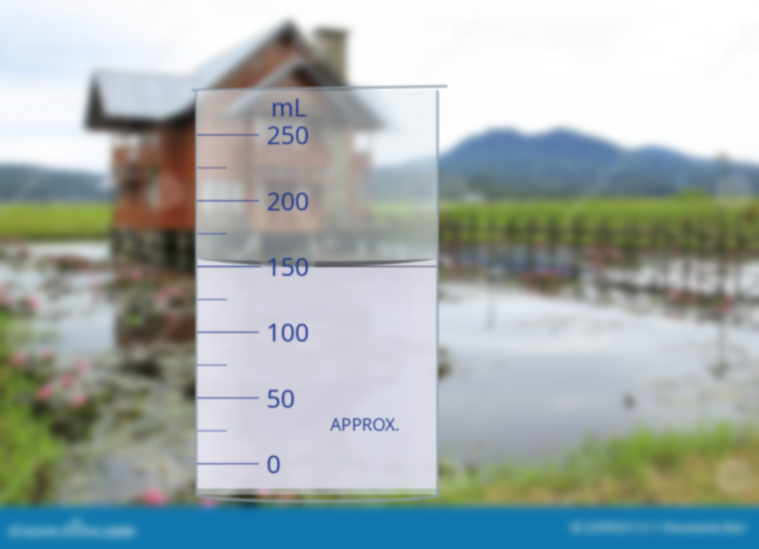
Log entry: **150** mL
